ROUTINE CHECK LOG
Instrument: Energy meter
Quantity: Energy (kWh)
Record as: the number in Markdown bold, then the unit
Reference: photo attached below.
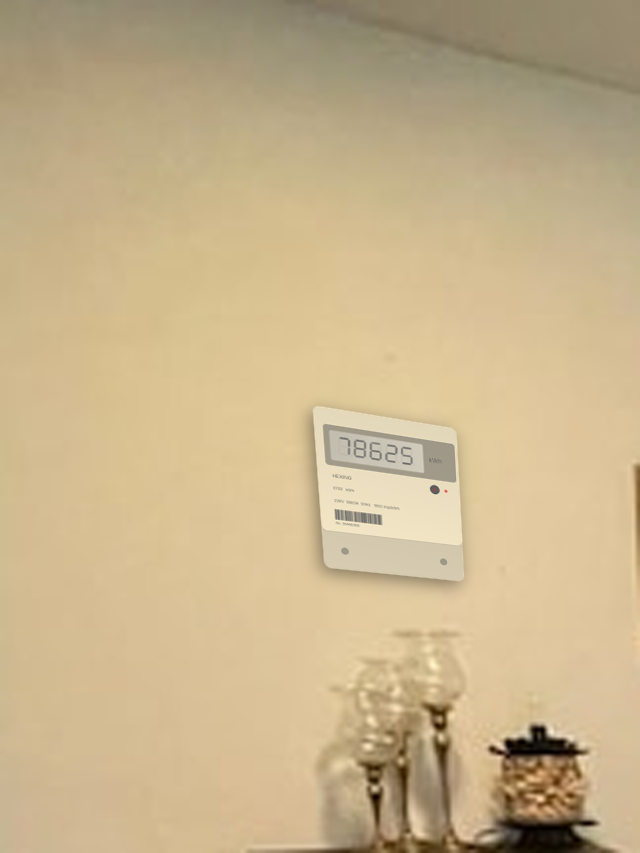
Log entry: **78625** kWh
